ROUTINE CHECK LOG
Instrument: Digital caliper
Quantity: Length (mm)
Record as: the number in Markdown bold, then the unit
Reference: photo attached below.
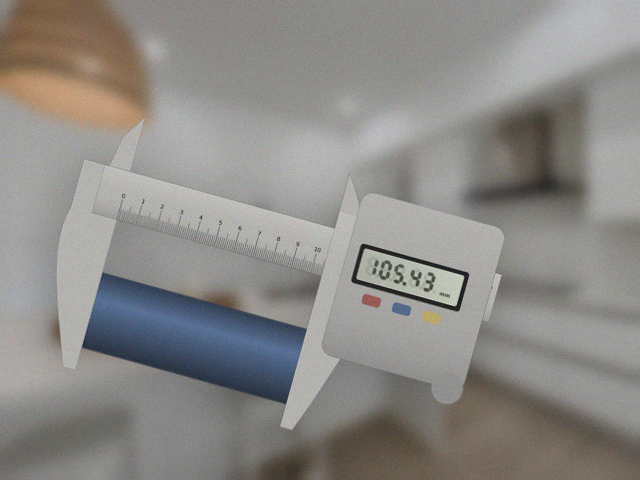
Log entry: **105.43** mm
